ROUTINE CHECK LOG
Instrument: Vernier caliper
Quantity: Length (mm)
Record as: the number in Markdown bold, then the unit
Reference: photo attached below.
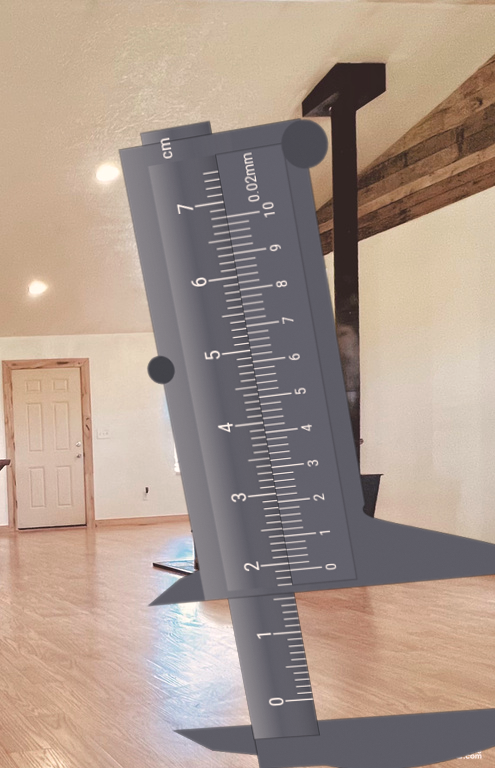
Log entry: **19.0** mm
